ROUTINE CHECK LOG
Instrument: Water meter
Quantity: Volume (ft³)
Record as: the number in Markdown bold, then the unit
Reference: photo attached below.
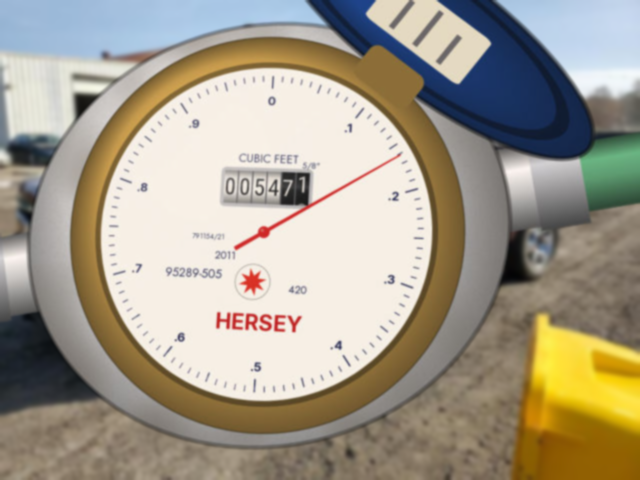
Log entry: **5471.16** ft³
